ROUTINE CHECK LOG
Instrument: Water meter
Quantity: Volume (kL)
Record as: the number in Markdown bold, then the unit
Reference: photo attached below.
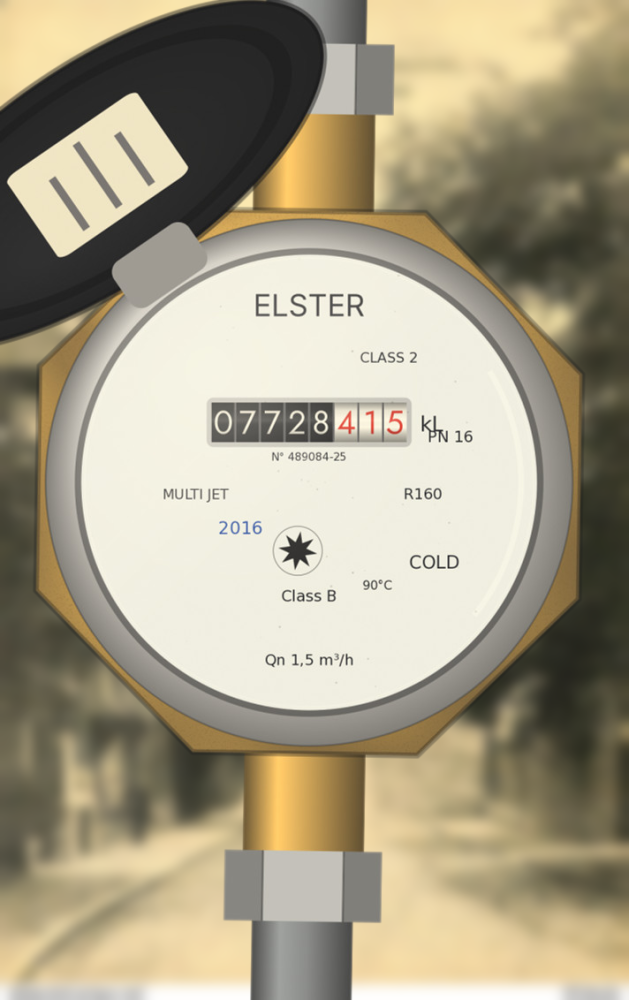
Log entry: **7728.415** kL
